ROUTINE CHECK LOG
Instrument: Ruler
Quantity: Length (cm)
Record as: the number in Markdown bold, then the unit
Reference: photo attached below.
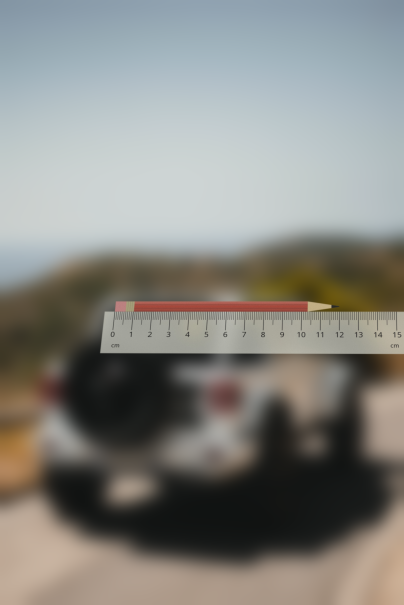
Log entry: **12** cm
